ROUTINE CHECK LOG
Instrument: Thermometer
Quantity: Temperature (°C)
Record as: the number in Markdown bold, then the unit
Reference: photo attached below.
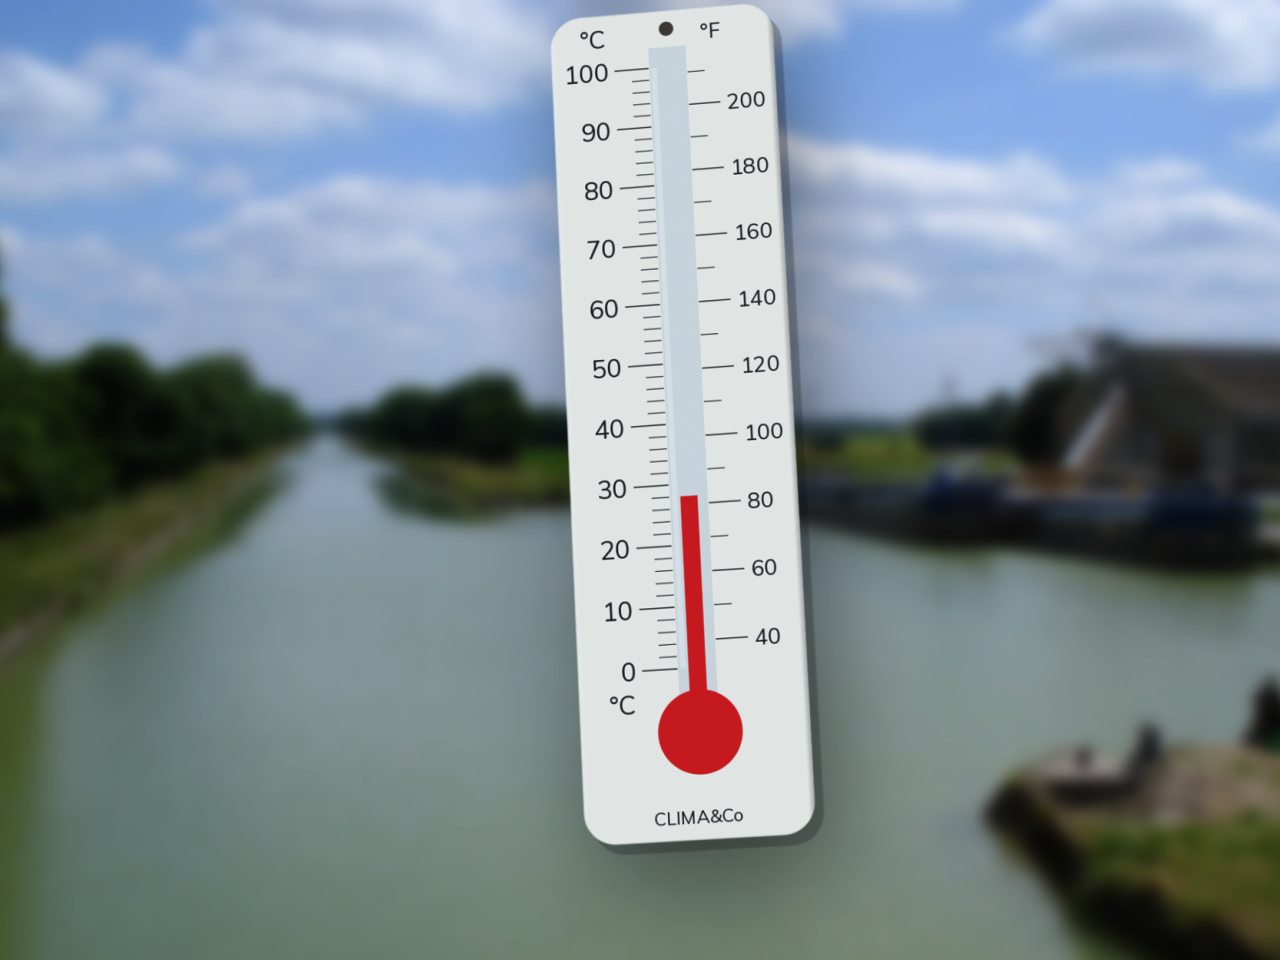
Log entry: **28** °C
